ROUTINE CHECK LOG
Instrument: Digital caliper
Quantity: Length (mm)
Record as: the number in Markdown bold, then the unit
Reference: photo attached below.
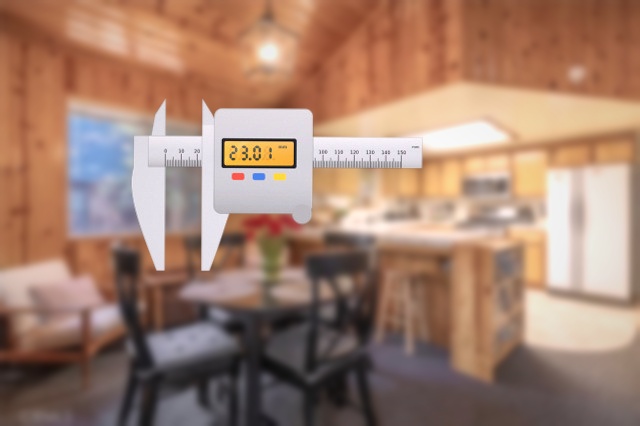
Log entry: **23.01** mm
